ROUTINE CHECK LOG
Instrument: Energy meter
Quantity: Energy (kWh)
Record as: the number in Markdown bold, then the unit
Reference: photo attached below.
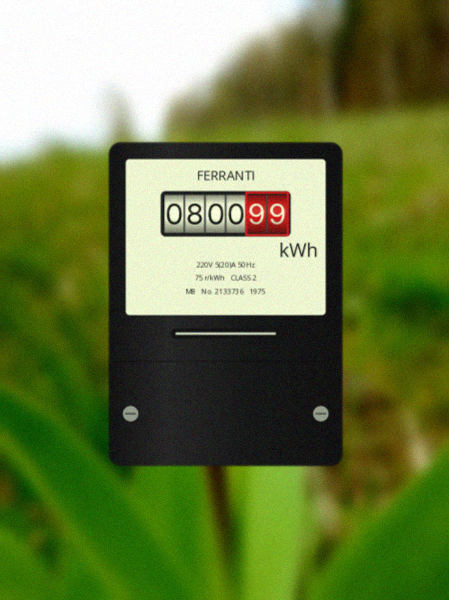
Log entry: **800.99** kWh
